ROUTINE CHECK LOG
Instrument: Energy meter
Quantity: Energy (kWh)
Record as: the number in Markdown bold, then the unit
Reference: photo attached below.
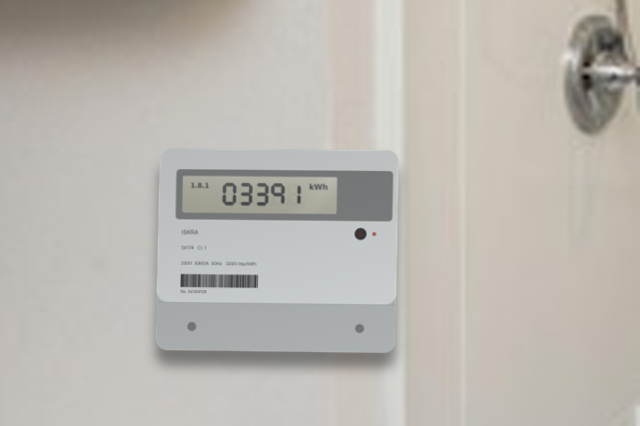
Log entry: **3391** kWh
